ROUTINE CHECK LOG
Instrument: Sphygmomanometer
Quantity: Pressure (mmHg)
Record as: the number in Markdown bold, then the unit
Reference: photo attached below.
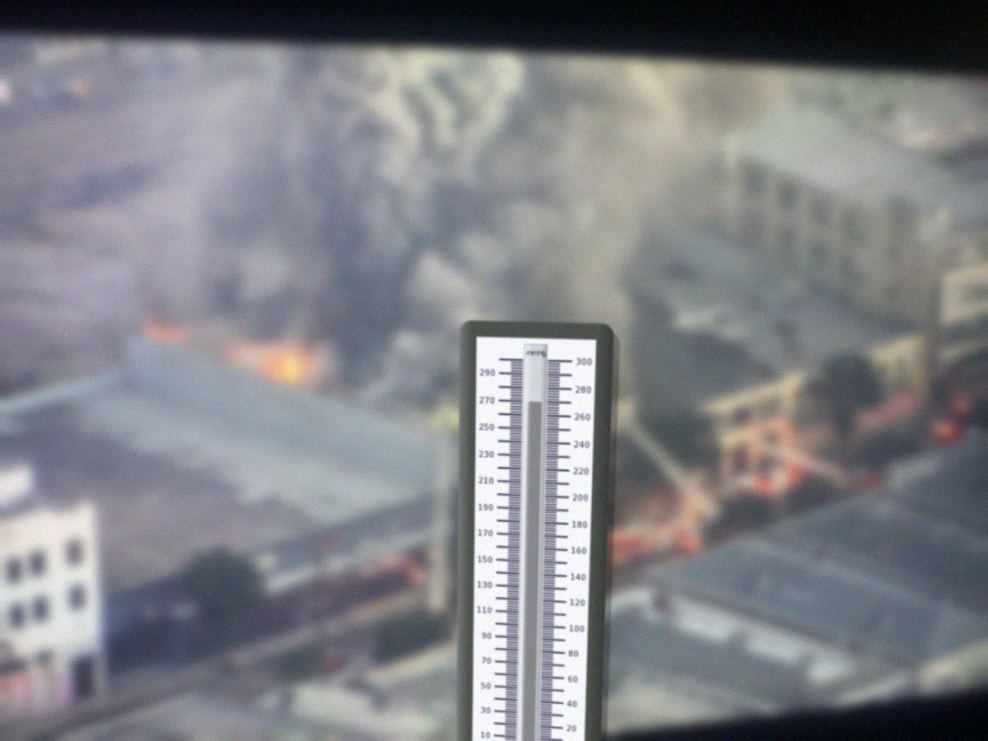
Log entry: **270** mmHg
